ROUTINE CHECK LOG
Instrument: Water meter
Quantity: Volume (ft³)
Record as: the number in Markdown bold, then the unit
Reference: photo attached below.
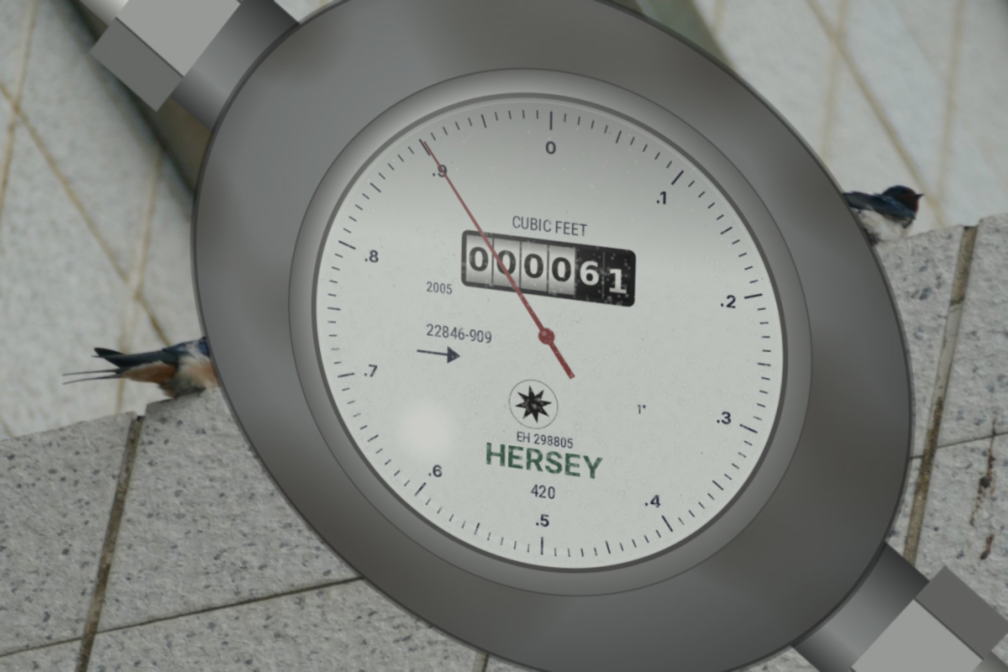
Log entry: **60.90** ft³
